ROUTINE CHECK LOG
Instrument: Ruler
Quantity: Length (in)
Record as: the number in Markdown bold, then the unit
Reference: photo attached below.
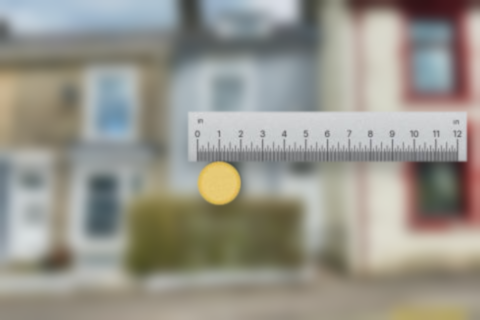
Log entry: **2** in
